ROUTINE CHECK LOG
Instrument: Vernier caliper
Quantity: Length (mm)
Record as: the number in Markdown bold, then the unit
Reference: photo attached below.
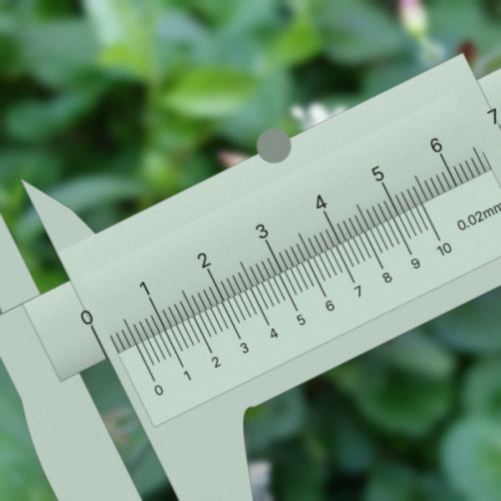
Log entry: **5.0** mm
